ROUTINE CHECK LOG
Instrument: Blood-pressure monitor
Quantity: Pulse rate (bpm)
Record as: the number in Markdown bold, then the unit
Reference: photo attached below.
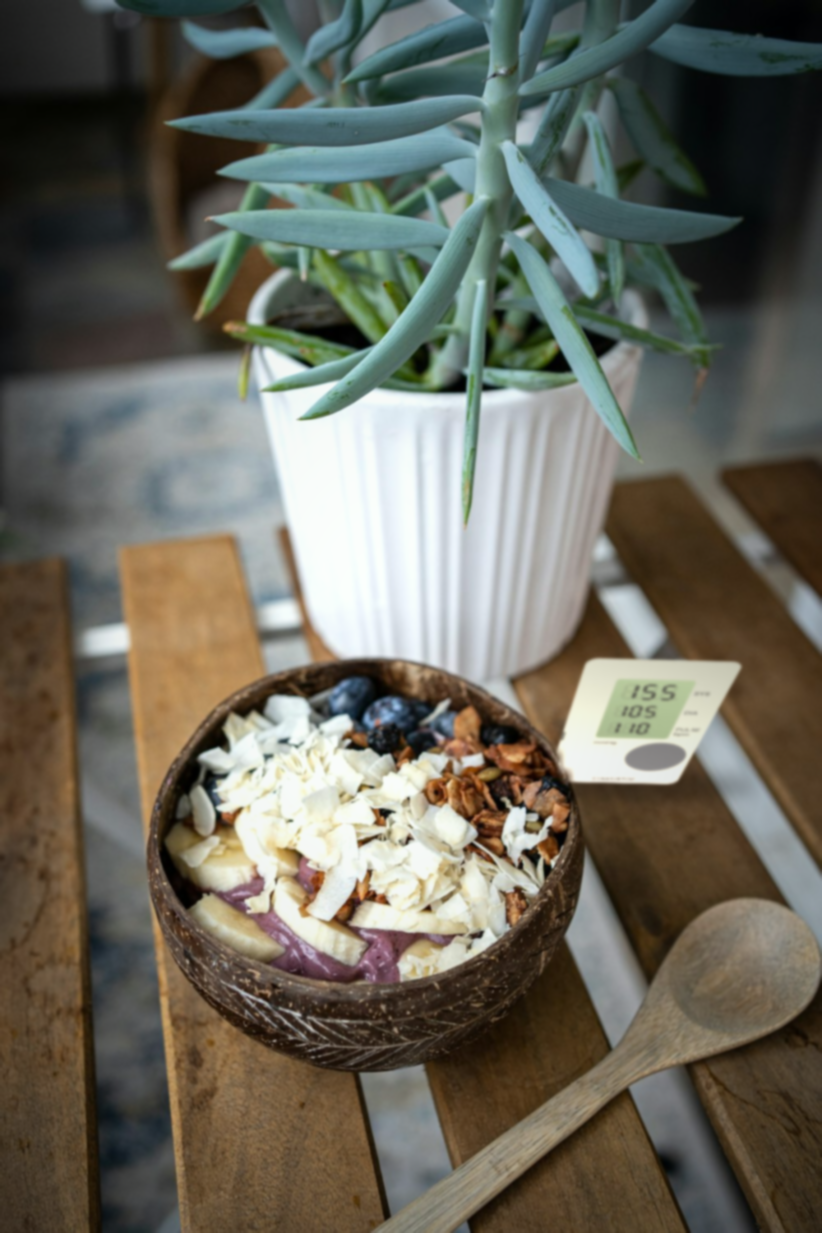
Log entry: **110** bpm
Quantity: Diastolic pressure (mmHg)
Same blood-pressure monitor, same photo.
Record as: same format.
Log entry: **105** mmHg
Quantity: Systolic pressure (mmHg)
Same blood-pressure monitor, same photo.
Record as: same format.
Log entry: **155** mmHg
